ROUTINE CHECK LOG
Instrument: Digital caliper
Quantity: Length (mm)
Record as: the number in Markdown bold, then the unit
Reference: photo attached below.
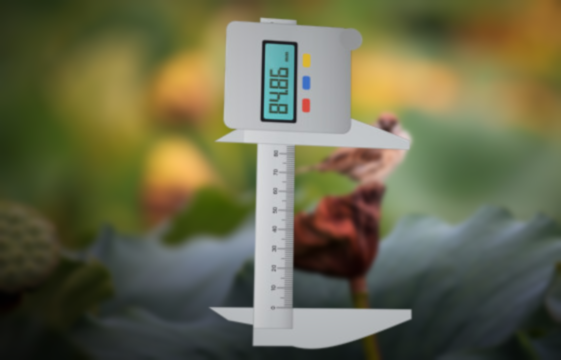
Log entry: **84.86** mm
